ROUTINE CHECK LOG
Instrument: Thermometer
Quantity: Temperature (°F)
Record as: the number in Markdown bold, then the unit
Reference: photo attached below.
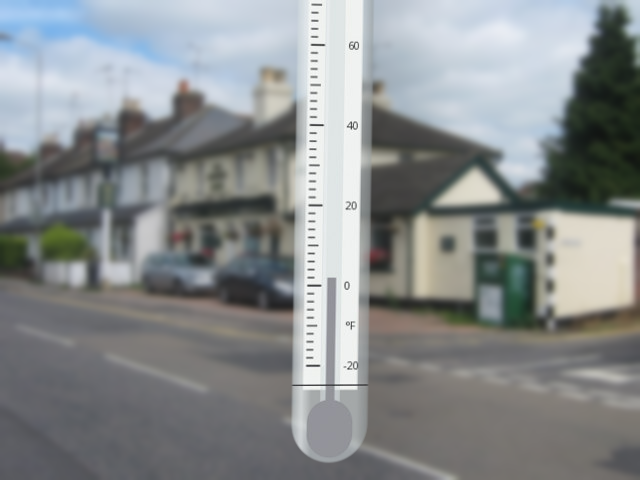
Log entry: **2** °F
